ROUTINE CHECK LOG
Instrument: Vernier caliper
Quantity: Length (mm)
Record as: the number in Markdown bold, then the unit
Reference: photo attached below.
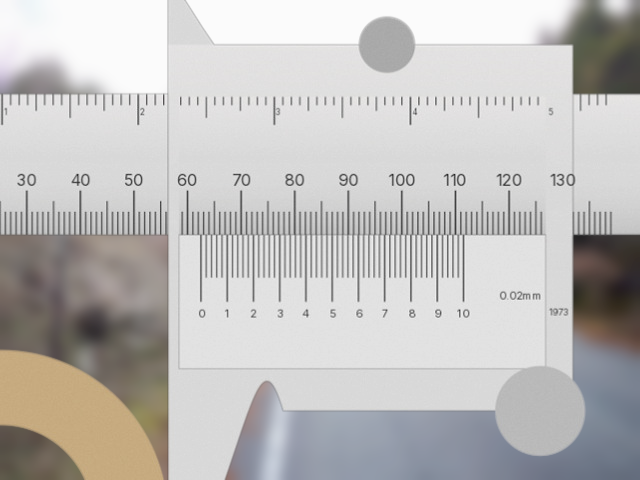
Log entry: **62.5** mm
